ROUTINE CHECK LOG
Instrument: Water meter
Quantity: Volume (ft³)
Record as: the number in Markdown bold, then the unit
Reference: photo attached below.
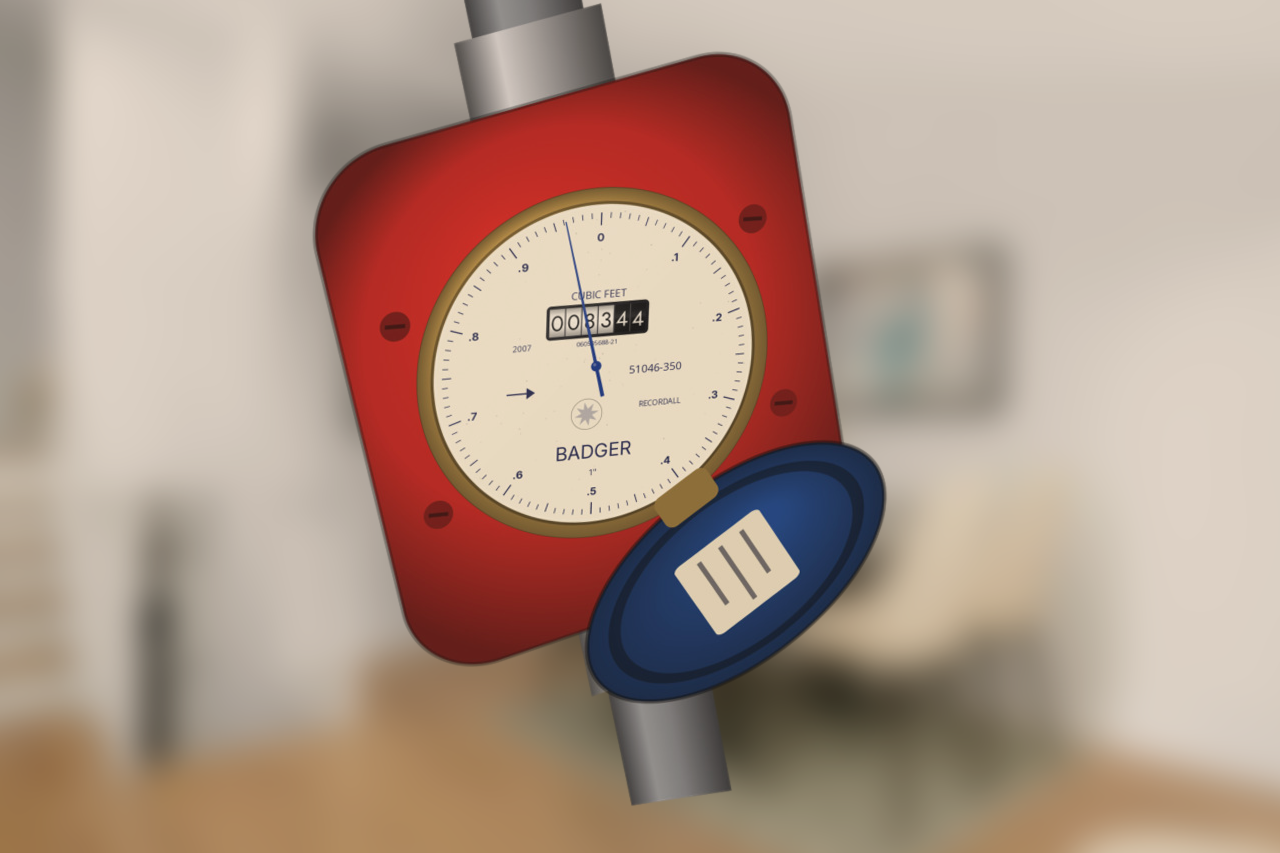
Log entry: **8343.96** ft³
